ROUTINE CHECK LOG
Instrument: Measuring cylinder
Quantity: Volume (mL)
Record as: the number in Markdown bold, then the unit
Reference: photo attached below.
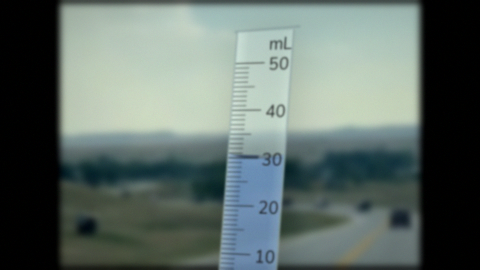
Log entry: **30** mL
